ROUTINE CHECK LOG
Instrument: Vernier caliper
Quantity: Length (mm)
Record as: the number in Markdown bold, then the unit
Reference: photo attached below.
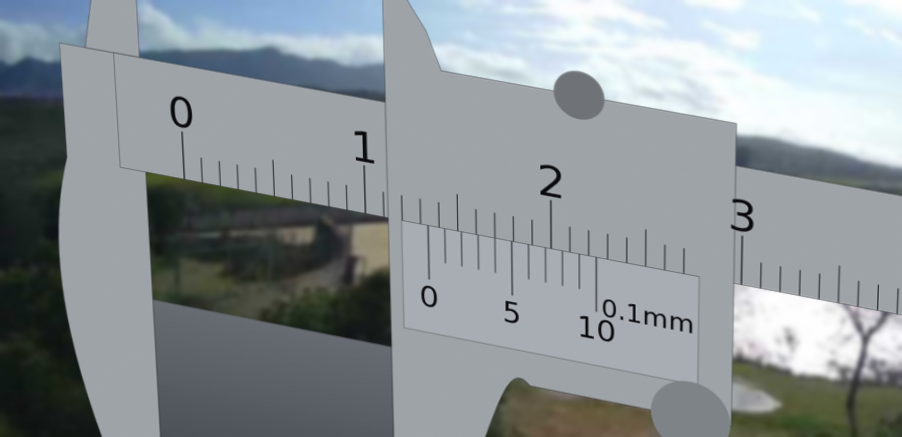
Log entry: **13.4** mm
